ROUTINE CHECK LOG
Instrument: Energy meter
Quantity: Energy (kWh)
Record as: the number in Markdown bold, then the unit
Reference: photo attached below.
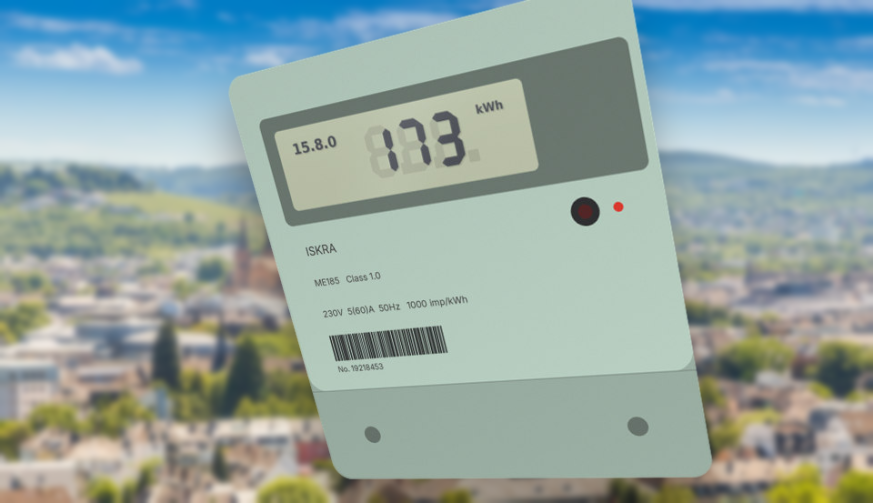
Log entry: **173** kWh
